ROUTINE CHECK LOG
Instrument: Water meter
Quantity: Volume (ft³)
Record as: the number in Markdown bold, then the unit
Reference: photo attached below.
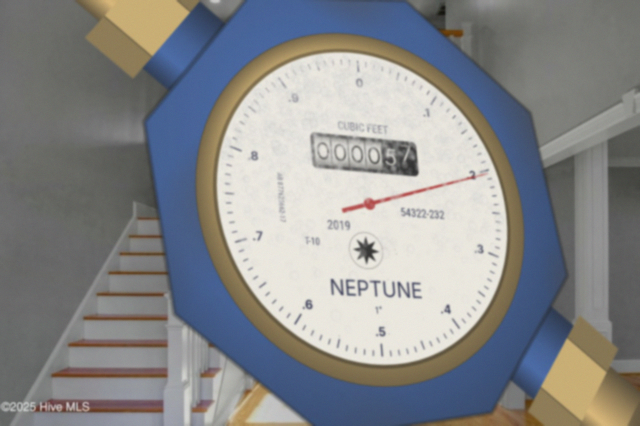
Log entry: **57.20** ft³
